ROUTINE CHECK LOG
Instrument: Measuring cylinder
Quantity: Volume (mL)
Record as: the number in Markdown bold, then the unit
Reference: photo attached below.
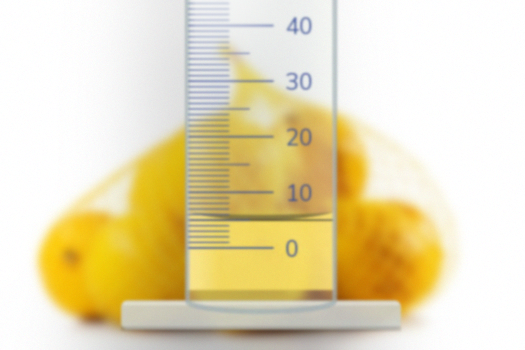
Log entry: **5** mL
